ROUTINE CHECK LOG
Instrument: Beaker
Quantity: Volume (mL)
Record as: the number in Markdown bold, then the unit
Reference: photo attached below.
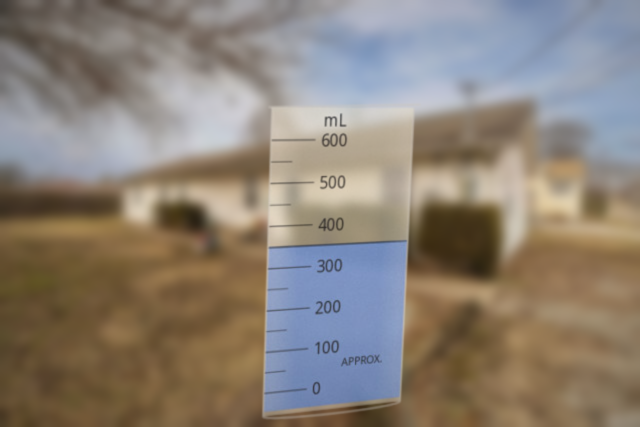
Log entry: **350** mL
